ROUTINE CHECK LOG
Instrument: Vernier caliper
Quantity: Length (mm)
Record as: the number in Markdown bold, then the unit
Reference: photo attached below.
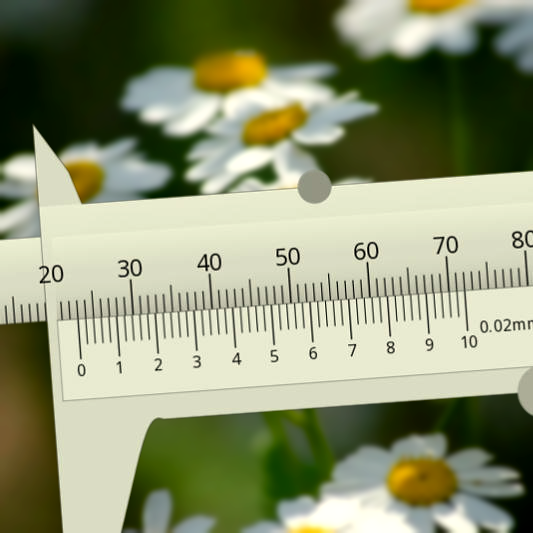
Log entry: **23.0** mm
